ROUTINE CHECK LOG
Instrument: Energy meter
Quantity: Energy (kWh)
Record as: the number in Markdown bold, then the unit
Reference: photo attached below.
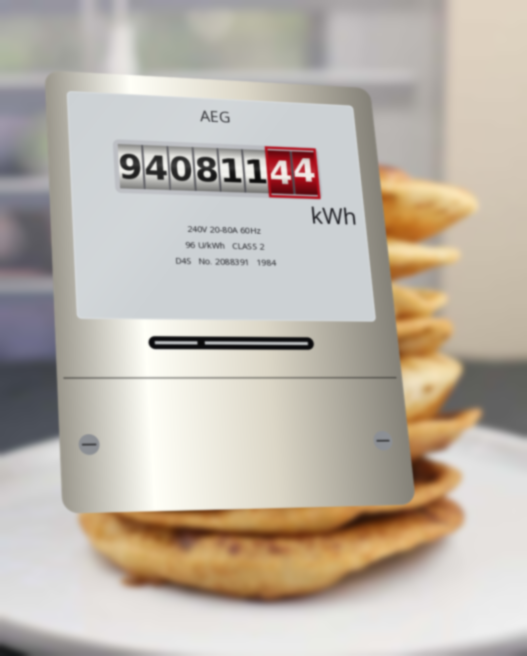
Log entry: **940811.44** kWh
